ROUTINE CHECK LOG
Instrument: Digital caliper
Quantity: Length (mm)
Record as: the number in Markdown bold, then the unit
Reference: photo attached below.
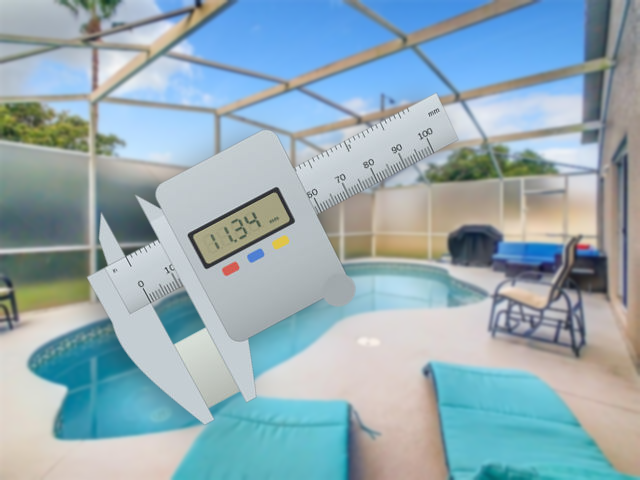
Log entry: **11.34** mm
